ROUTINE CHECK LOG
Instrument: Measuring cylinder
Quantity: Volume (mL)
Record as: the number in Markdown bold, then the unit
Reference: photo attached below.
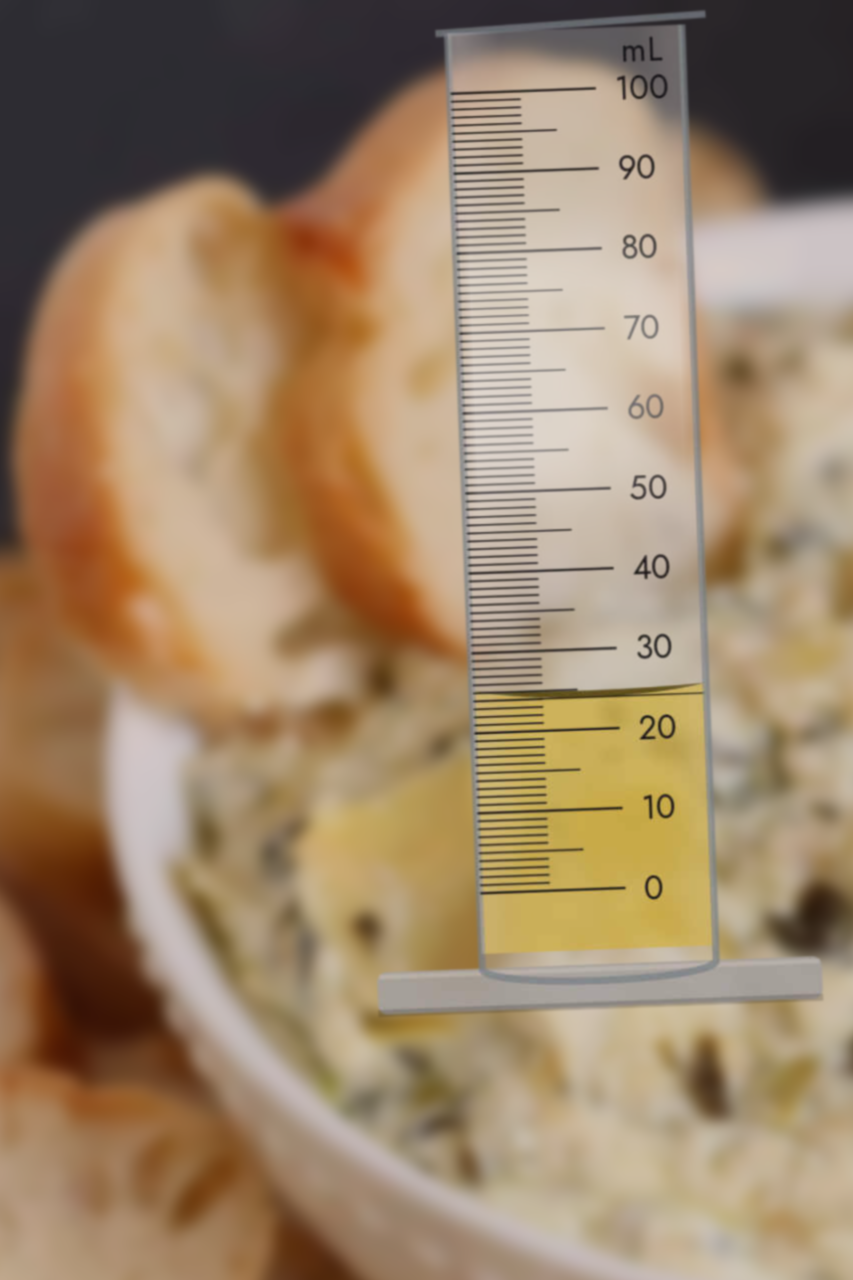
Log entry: **24** mL
